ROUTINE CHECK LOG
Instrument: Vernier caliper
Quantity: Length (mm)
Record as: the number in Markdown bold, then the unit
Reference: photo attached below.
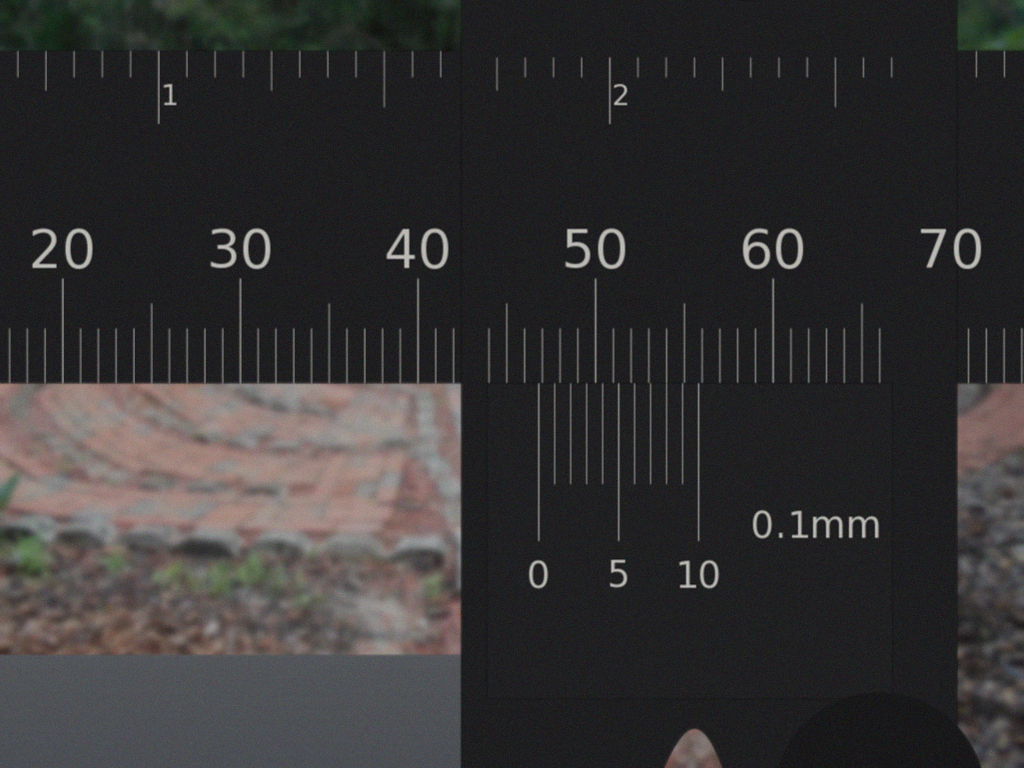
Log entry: **46.8** mm
